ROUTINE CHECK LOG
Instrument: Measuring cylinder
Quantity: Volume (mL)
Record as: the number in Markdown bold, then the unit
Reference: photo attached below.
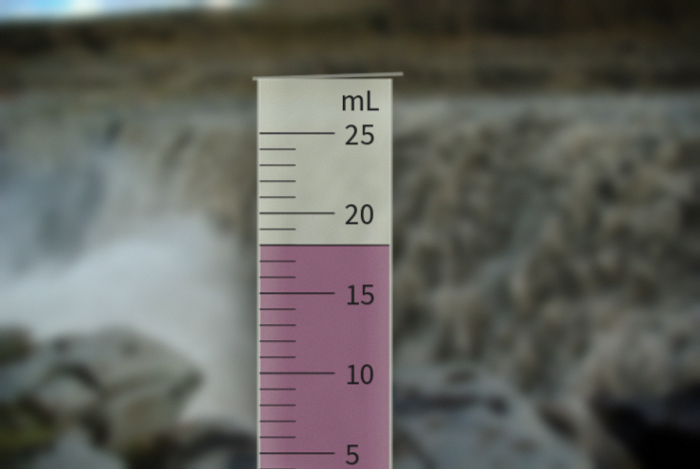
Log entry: **18** mL
